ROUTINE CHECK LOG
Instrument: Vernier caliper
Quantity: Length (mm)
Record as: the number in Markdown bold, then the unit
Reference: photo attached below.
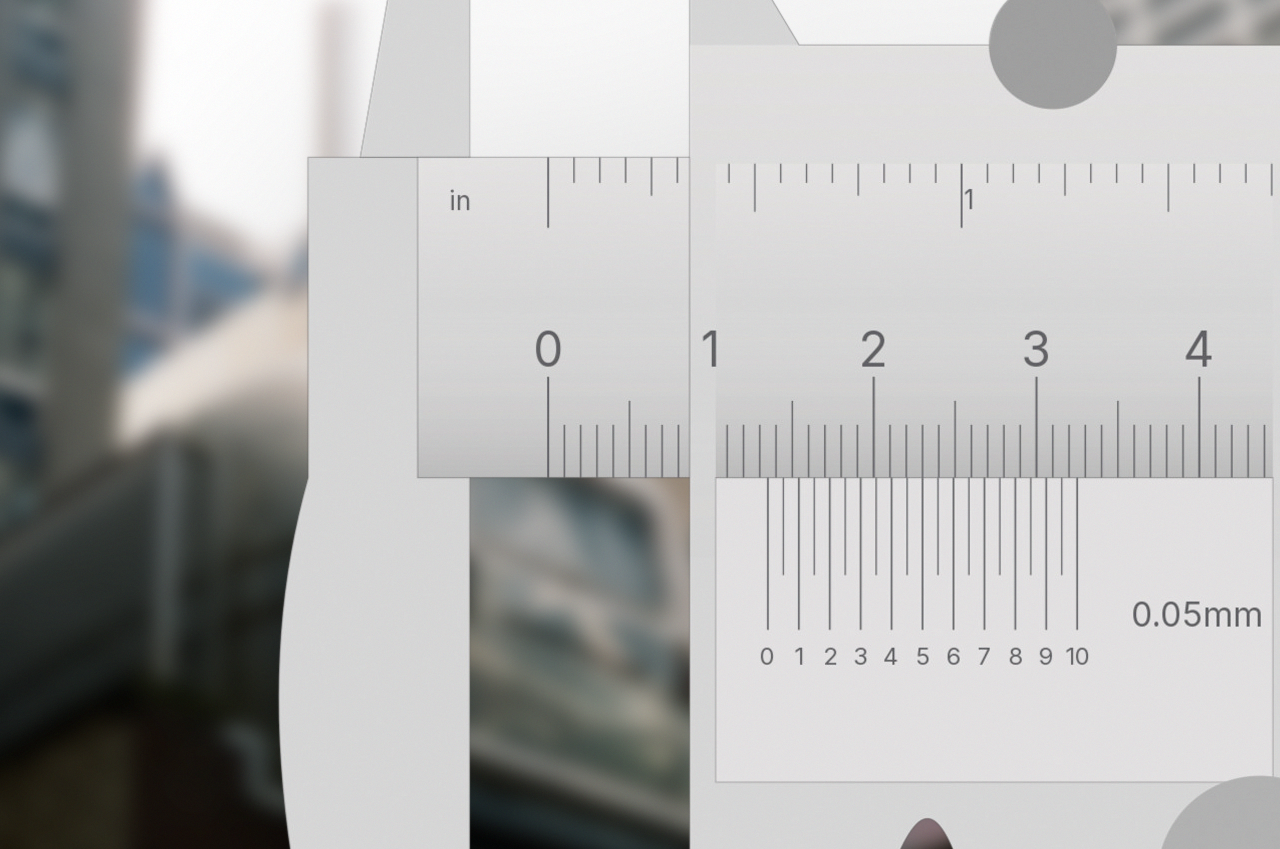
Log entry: **13.5** mm
